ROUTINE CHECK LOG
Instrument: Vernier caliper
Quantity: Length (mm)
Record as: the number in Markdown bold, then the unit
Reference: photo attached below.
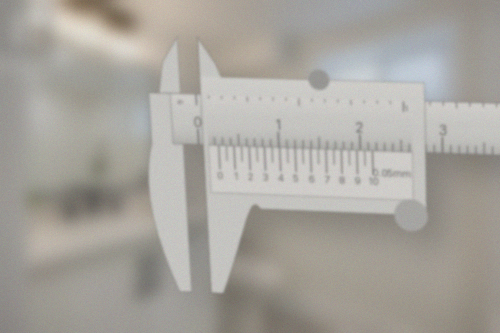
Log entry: **2.5** mm
